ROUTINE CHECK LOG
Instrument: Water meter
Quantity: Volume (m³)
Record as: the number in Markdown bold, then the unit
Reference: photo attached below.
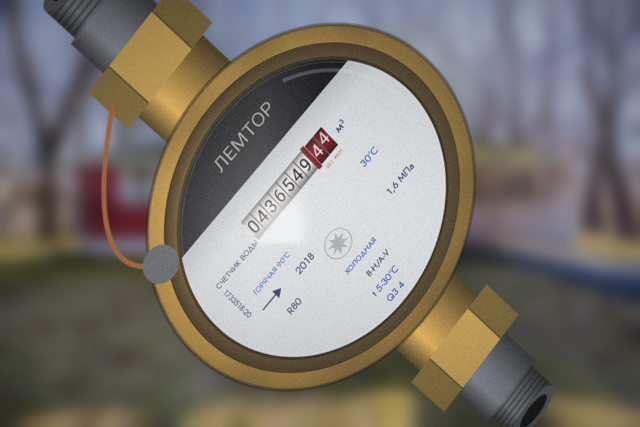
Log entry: **436549.44** m³
